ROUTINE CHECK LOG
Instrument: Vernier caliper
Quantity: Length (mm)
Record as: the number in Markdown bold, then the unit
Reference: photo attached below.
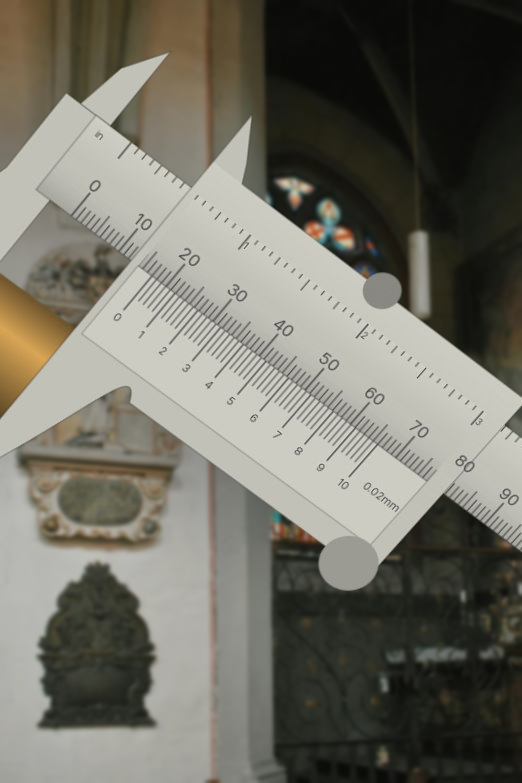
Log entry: **17.0** mm
